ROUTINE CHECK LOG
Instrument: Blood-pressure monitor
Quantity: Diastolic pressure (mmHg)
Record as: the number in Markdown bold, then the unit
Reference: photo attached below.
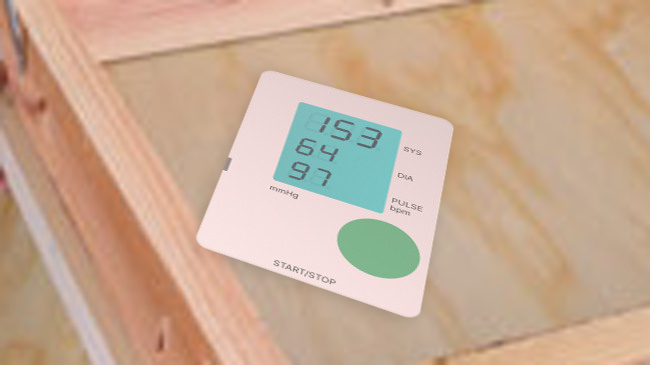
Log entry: **64** mmHg
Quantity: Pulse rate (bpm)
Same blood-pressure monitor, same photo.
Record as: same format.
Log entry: **97** bpm
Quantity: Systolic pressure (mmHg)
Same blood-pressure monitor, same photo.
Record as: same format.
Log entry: **153** mmHg
